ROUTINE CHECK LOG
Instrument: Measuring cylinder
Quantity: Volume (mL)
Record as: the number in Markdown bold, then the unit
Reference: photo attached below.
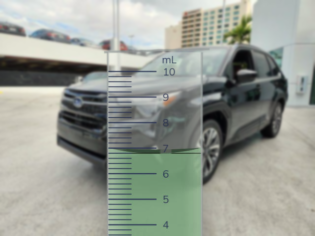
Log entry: **6.8** mL
